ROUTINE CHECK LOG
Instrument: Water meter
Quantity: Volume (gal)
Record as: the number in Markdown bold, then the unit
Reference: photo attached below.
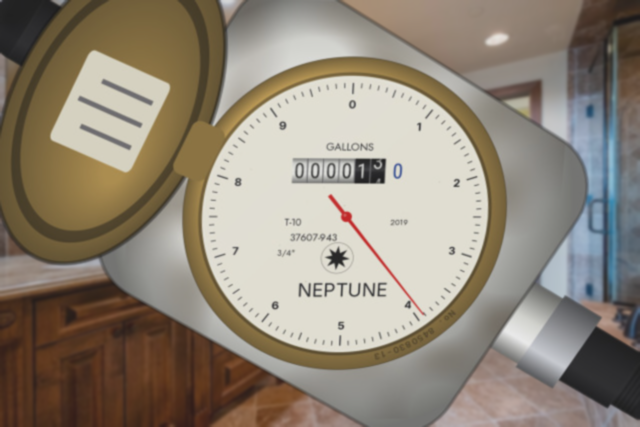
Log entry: **133.9** gal
